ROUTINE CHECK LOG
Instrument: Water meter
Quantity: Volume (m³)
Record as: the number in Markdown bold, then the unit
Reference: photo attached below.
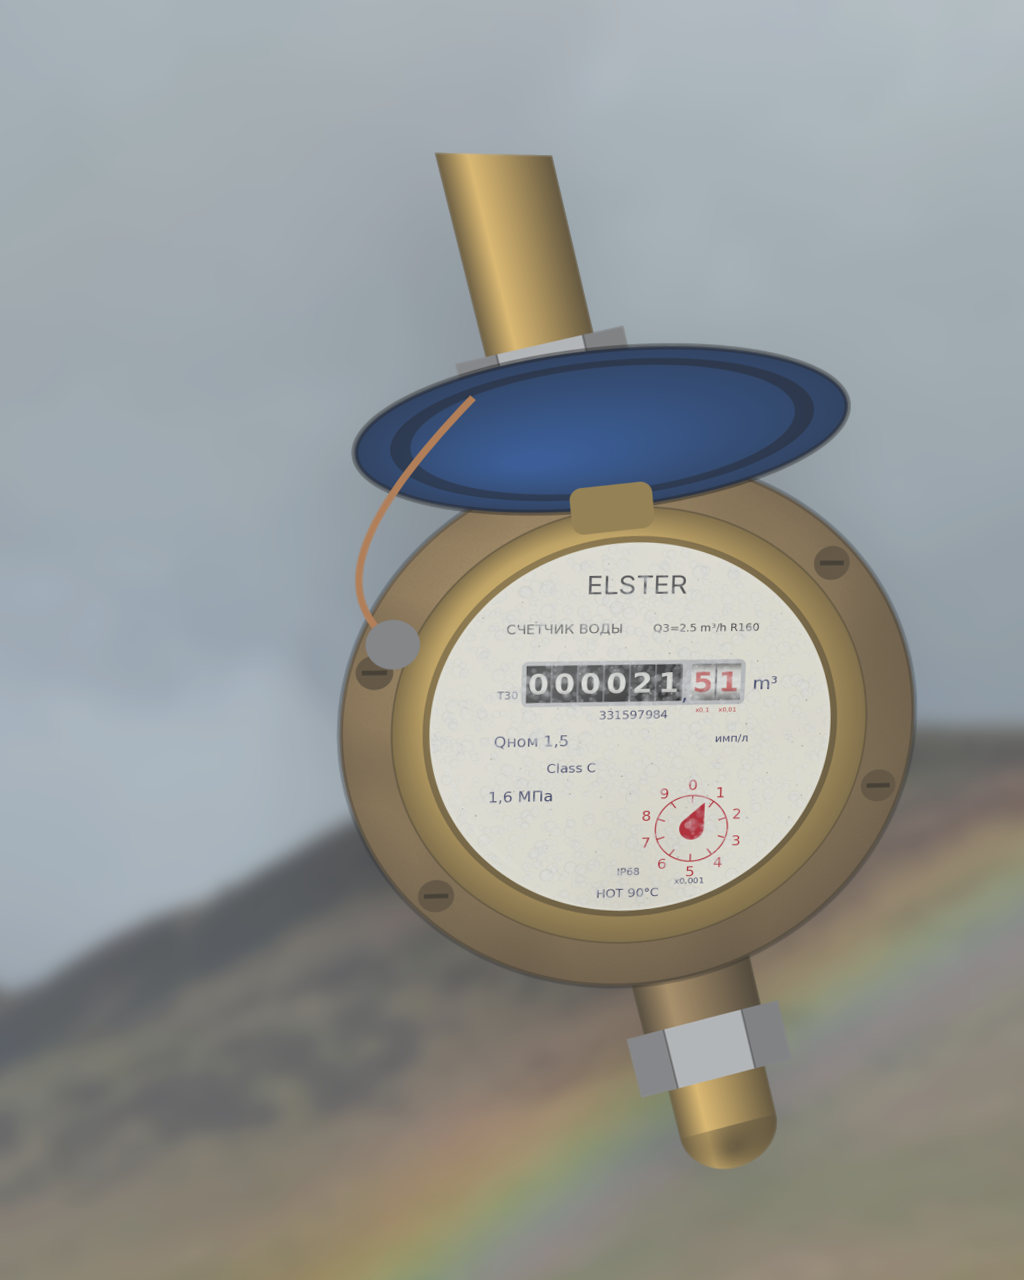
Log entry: **21.510** m³
